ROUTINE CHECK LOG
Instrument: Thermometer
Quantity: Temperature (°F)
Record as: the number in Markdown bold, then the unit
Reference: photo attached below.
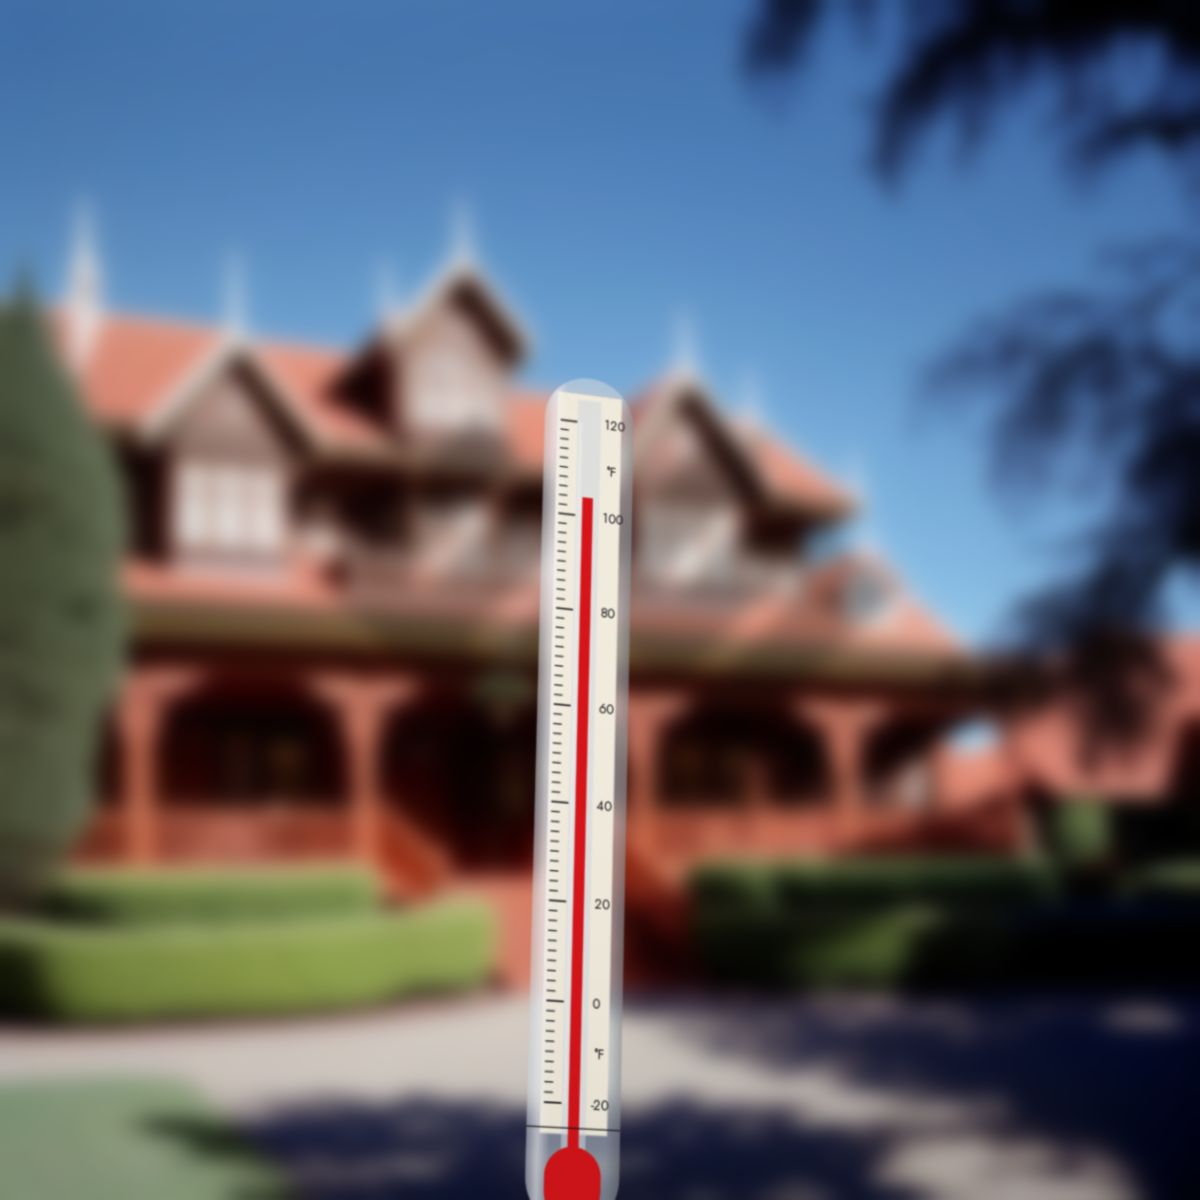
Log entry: **104** °F
